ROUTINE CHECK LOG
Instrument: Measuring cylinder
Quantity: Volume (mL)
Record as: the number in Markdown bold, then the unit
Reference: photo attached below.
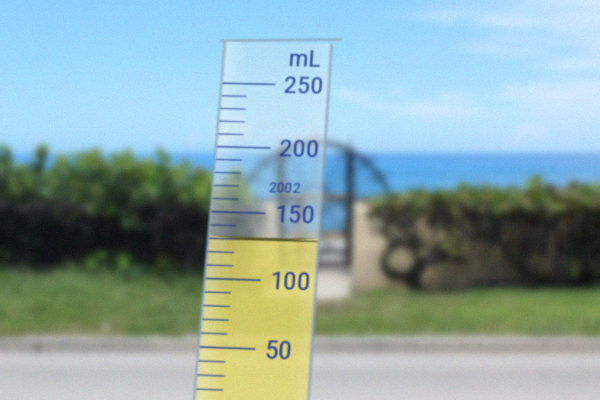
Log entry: **130** mL
